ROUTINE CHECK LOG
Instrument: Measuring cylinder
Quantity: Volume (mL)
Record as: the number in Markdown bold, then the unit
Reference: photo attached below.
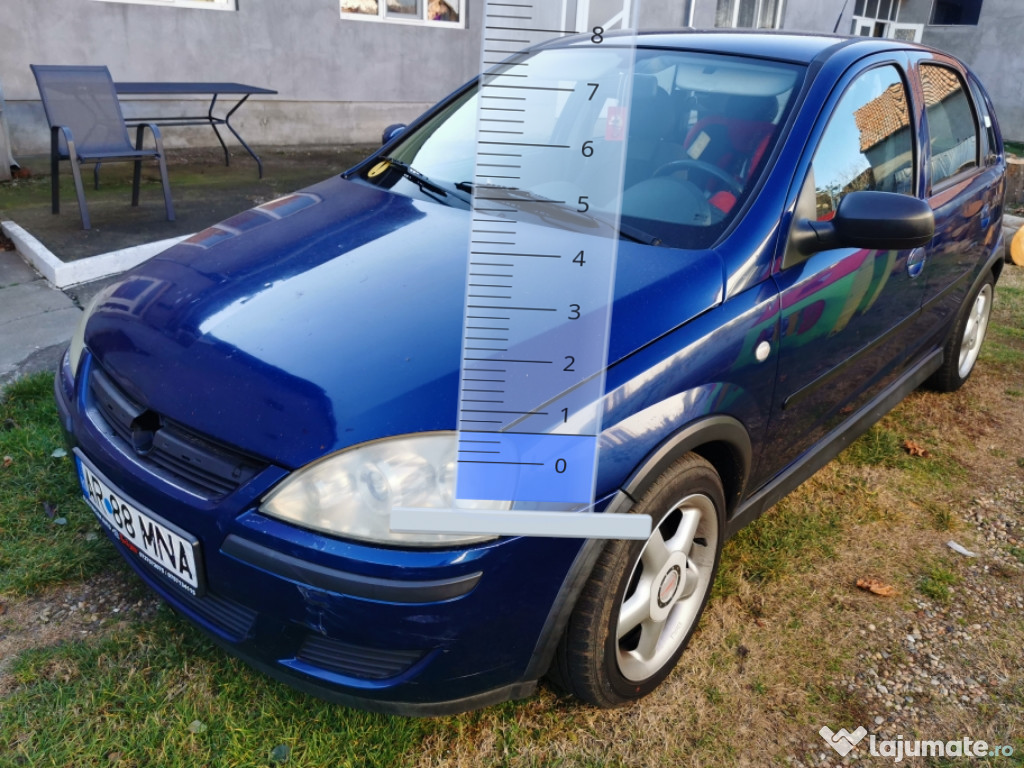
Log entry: **0.6** mL
